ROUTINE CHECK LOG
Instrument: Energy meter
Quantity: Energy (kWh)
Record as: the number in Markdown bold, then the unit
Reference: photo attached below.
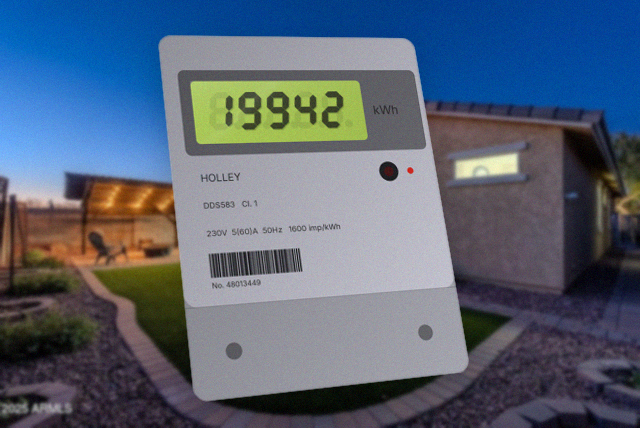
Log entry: **19942** kWh
